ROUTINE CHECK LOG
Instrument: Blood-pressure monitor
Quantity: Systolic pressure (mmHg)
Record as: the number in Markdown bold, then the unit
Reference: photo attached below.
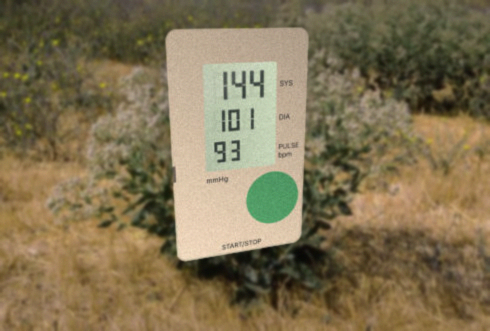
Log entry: **144** mmHg
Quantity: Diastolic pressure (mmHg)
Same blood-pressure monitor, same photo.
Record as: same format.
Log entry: **101** mmHg
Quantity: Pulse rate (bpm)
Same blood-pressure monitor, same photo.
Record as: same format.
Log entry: **93** bpm
